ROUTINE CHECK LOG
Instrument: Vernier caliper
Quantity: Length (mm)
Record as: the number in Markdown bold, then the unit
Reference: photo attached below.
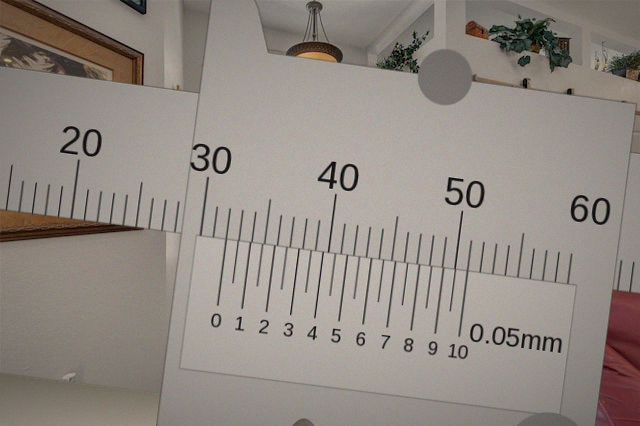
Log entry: **32.0** mm
